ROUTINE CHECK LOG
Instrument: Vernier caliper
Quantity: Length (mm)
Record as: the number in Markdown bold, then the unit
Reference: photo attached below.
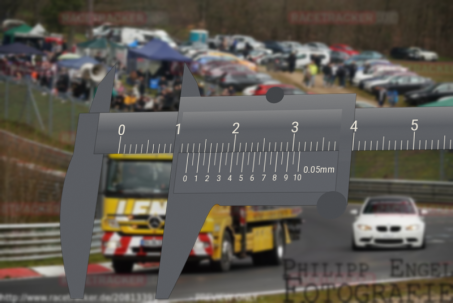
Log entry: **12.2** mm
